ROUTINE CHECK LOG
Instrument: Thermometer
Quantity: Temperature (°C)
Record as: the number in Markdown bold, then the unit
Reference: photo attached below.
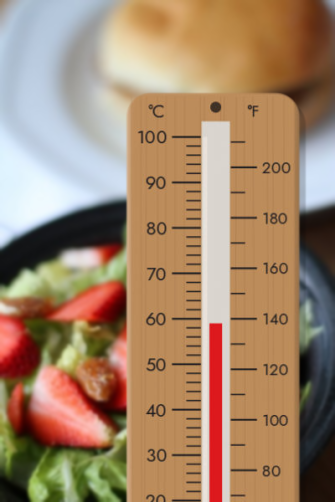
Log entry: **59** °C
